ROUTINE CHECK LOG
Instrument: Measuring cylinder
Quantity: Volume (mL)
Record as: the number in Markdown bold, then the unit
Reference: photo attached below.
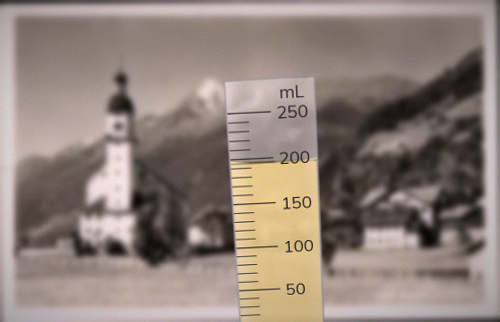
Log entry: **195** mL
